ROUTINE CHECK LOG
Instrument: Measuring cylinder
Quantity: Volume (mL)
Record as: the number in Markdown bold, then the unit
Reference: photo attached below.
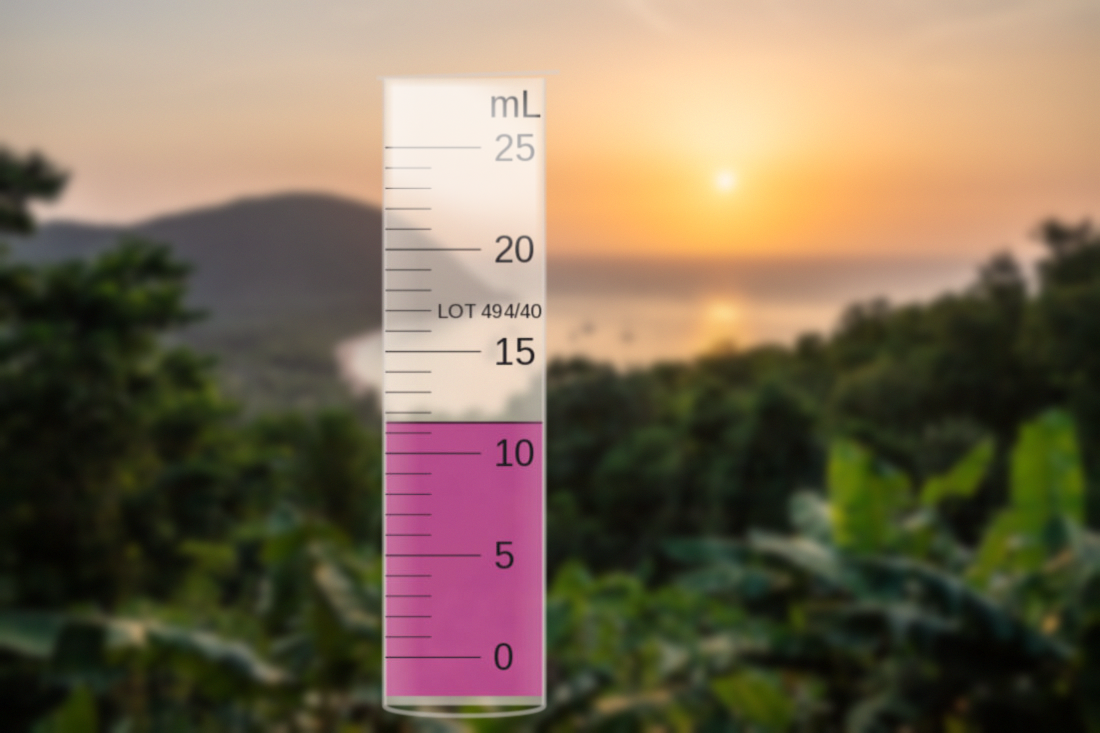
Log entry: **11.5** mL
